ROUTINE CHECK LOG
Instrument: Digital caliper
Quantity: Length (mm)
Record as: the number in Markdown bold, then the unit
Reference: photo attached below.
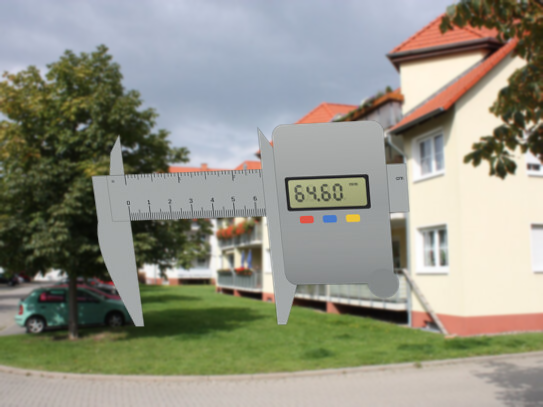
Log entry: **64.60** mm
